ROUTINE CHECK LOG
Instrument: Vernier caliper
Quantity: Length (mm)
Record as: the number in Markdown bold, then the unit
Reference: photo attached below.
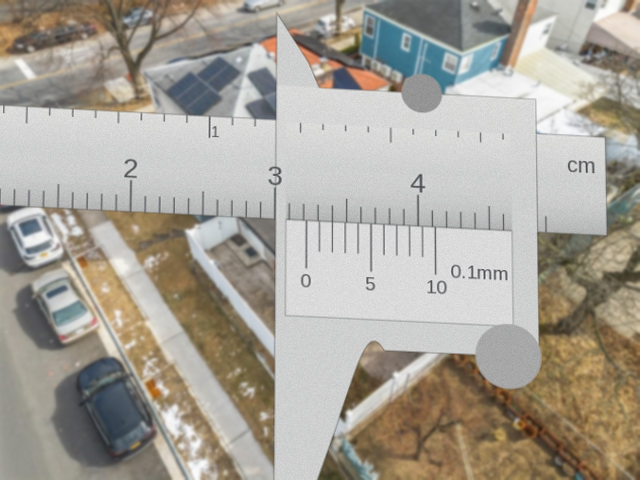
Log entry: **32.2** mm
